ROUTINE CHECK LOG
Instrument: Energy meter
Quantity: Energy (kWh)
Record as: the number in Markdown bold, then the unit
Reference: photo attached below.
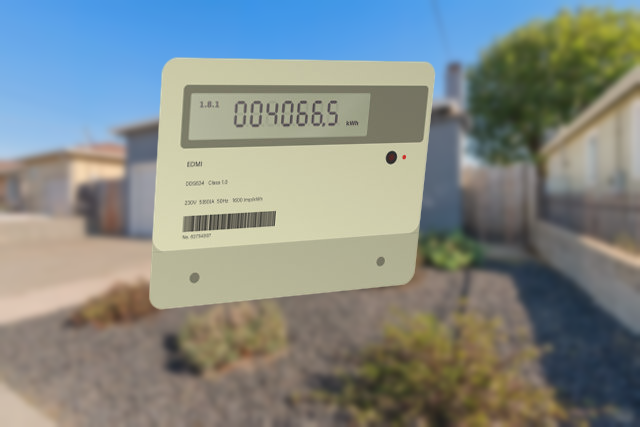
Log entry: **4066.5** kWh
